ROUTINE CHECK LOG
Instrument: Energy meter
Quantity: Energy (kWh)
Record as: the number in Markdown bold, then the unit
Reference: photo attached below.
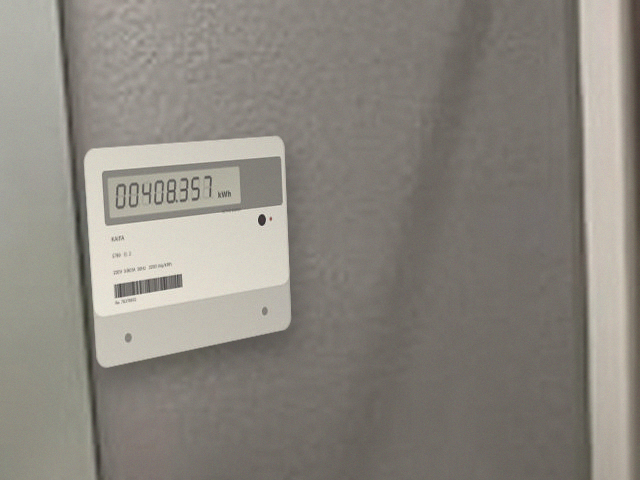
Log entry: **408.357** kWh
